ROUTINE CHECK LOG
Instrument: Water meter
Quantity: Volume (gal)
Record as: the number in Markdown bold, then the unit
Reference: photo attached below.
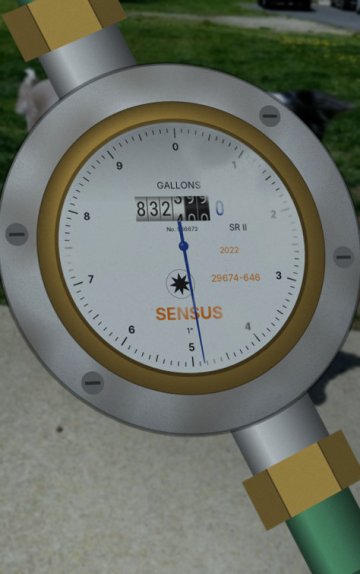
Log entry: **8323994.8** gal
